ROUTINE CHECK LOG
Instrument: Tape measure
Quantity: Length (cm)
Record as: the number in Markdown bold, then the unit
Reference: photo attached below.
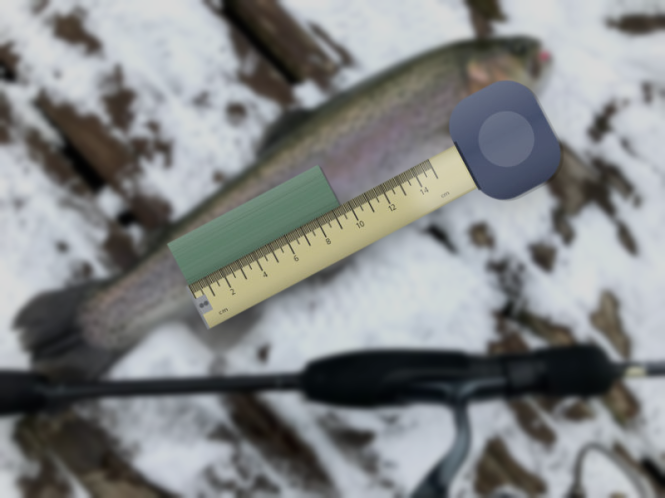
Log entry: **9.5** cm
